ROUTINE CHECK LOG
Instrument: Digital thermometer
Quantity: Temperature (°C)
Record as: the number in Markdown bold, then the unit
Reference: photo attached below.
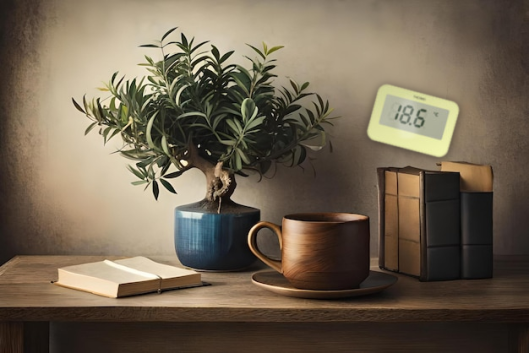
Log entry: **18.6** °C
